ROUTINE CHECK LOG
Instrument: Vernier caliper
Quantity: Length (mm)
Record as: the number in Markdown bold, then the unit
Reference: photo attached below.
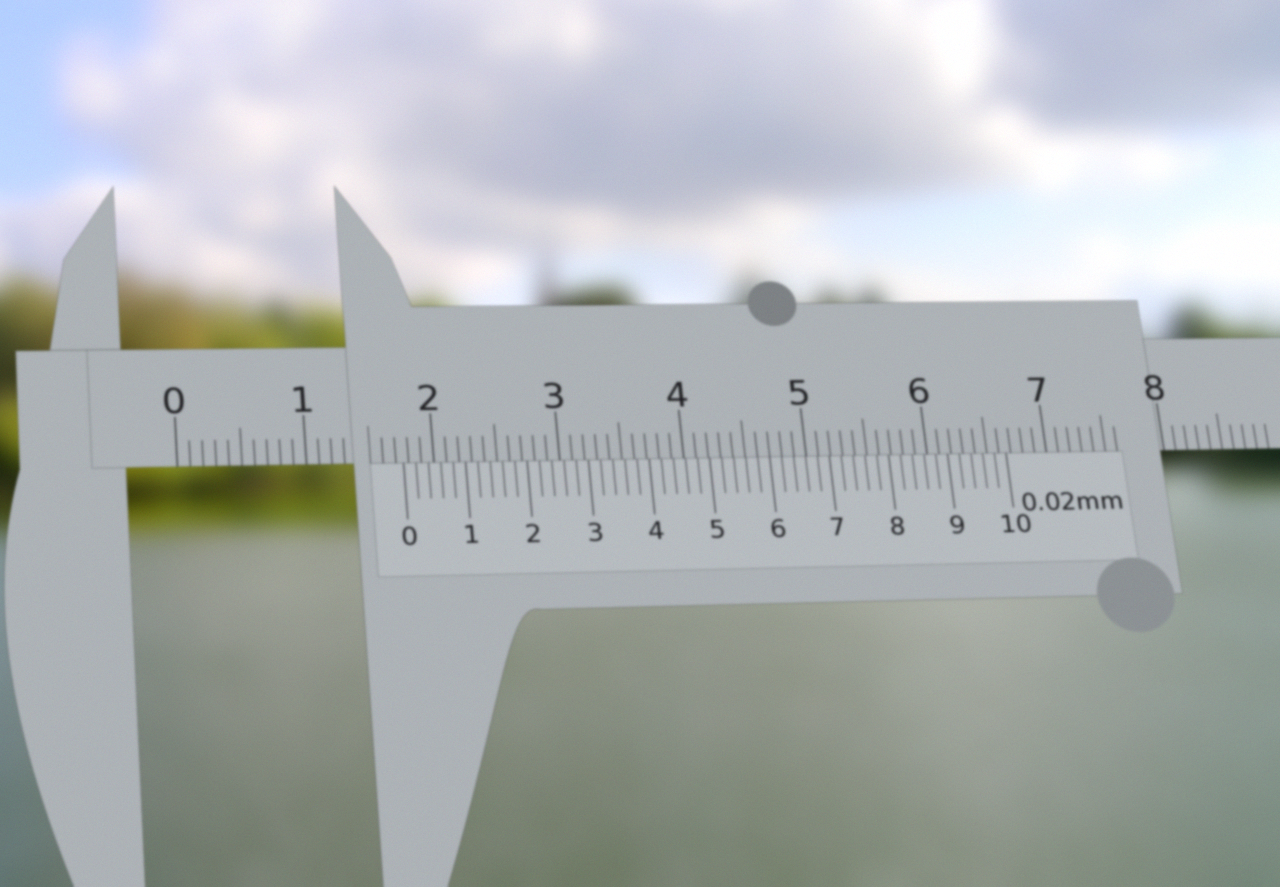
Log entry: **17.6** mm
